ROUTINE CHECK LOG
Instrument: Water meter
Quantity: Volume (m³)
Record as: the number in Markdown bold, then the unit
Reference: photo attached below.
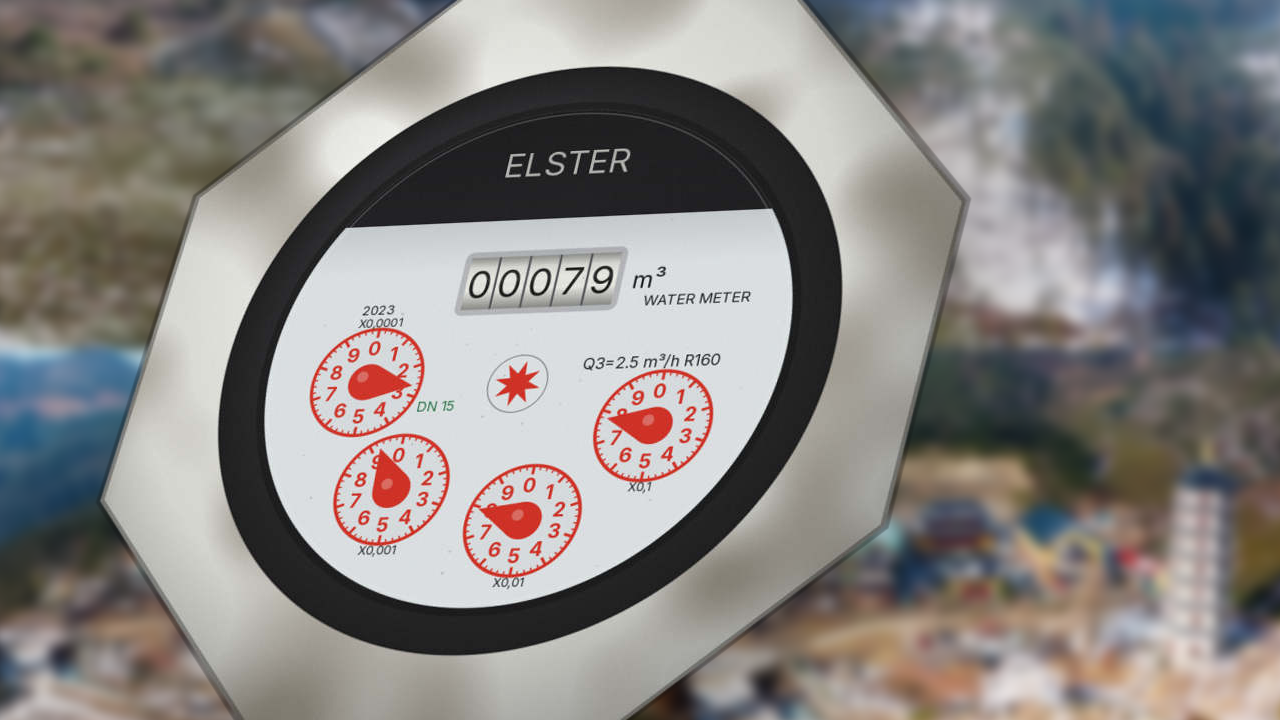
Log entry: **79.7792** m³
